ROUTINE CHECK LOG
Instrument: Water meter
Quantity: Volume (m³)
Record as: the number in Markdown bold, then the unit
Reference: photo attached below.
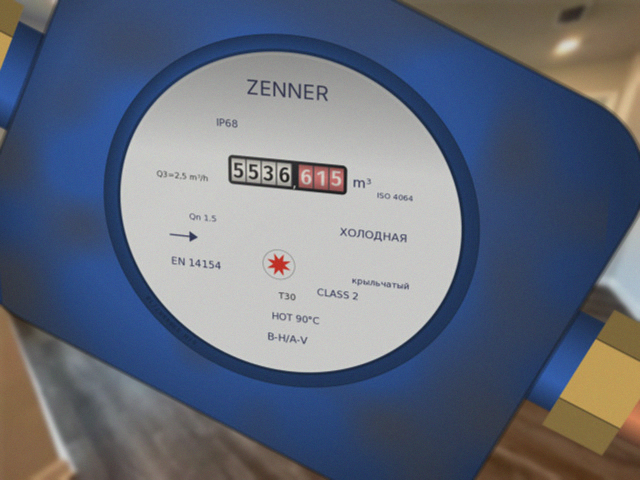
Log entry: **5536.615** m³
